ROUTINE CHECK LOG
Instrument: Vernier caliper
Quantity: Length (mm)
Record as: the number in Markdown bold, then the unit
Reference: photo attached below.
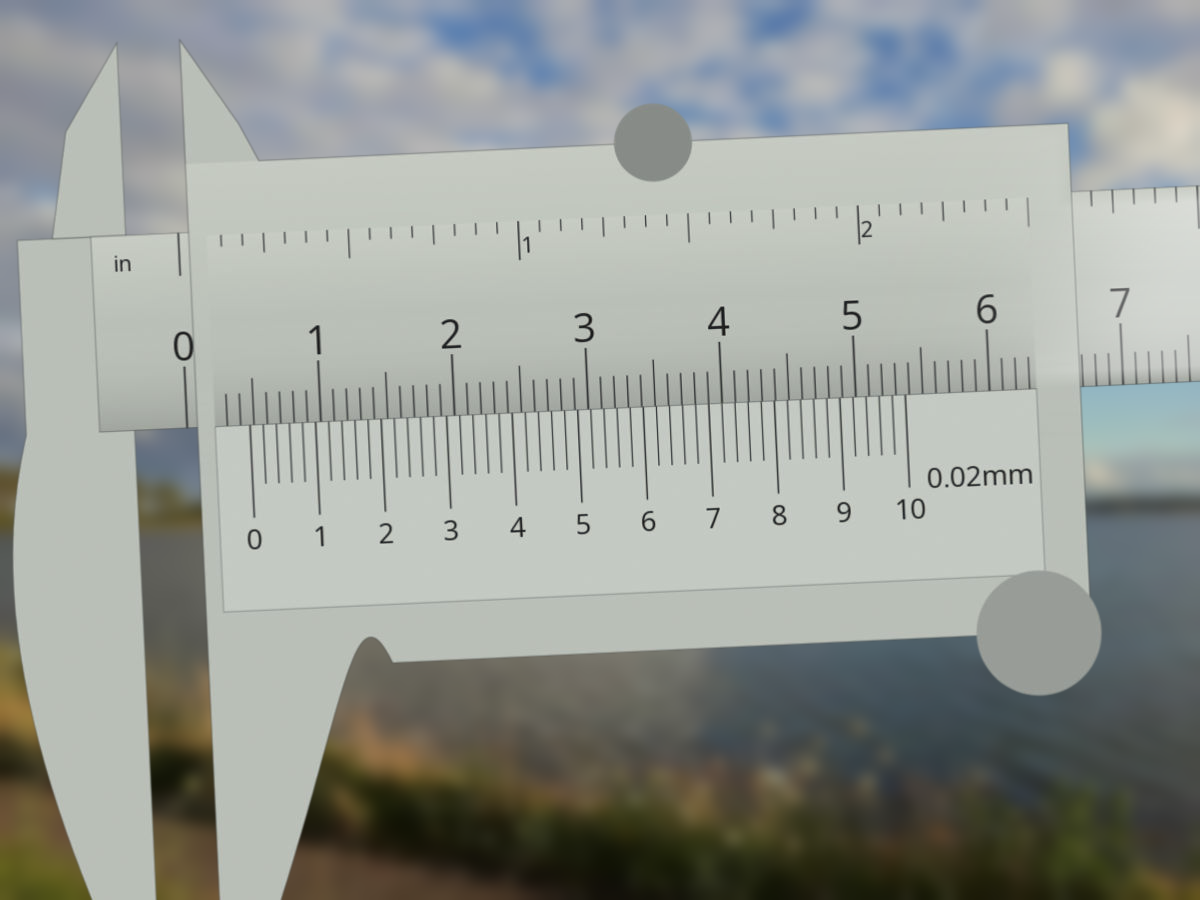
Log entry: **4.7** mm
